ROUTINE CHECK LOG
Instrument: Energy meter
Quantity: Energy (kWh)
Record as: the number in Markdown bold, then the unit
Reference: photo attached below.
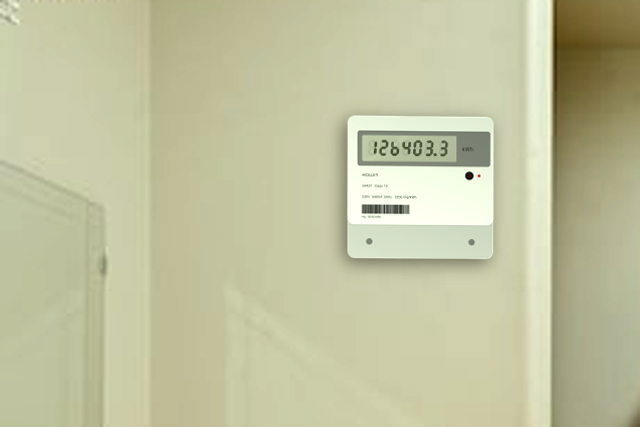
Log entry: **126403.3** kWh
